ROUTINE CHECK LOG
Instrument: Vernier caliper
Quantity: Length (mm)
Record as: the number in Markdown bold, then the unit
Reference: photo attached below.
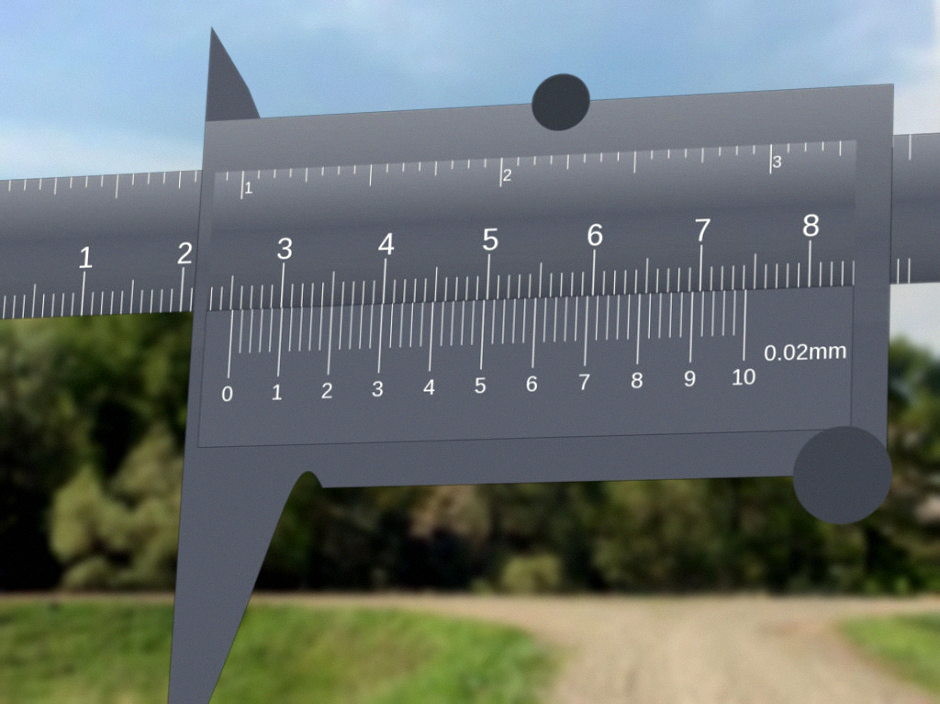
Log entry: **25.2** mm
